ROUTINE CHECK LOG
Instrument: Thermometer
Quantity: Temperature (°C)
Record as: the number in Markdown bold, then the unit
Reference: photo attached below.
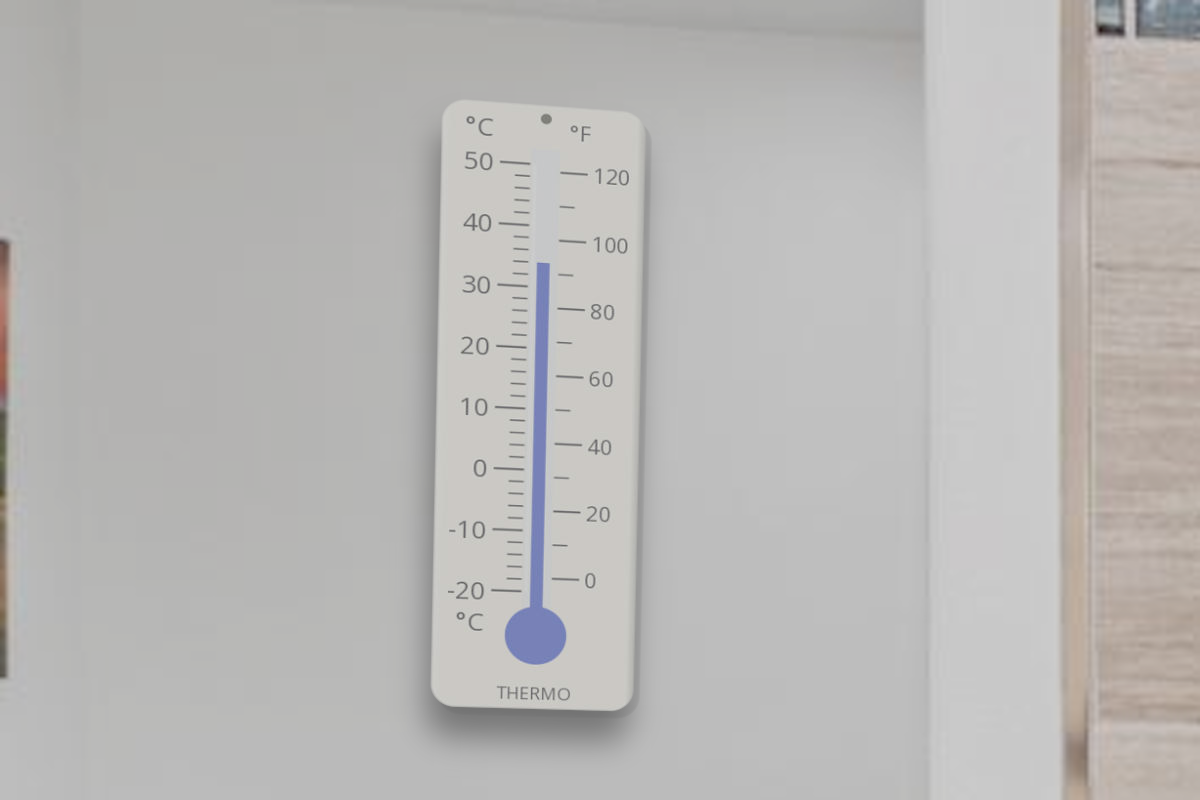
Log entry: **34** °C
